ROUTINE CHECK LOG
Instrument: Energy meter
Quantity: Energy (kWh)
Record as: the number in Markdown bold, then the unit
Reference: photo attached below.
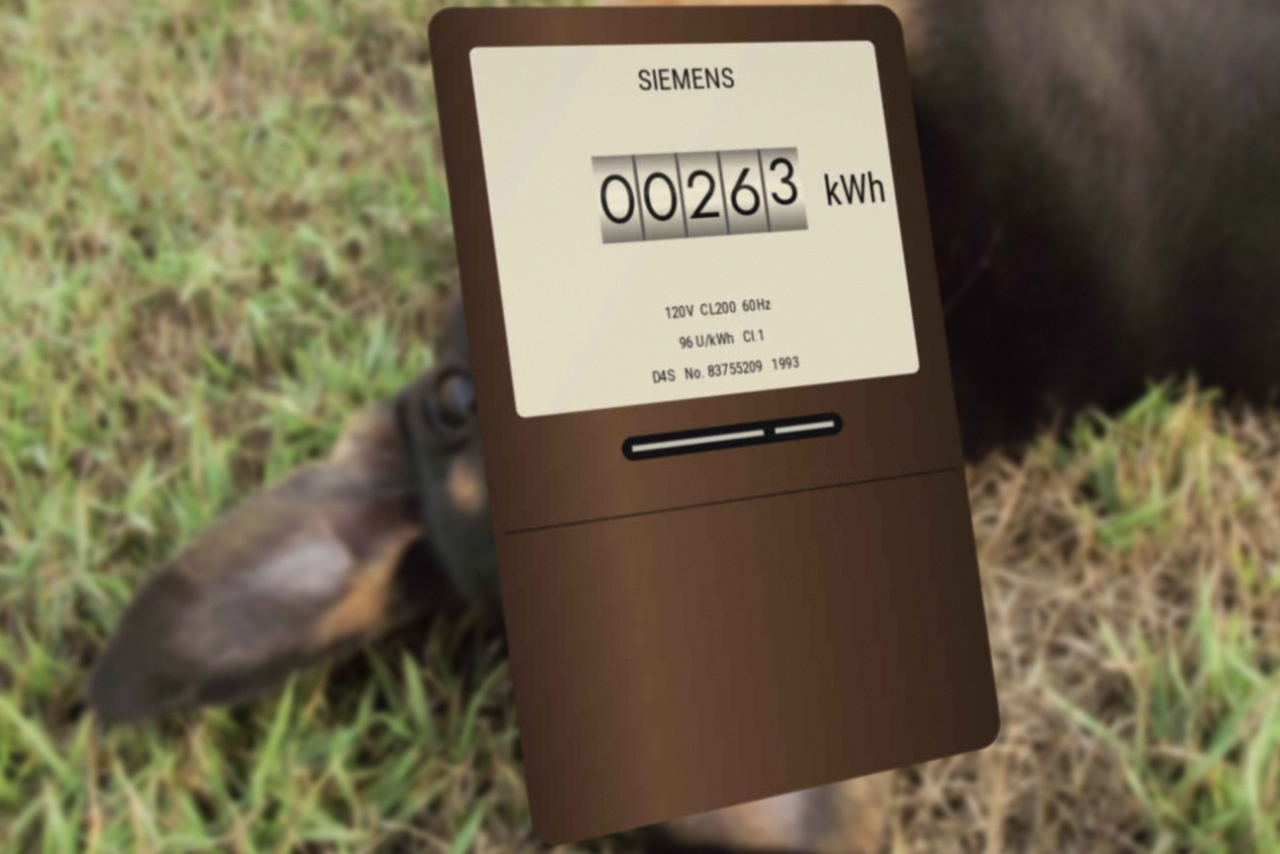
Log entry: **263** kWh
